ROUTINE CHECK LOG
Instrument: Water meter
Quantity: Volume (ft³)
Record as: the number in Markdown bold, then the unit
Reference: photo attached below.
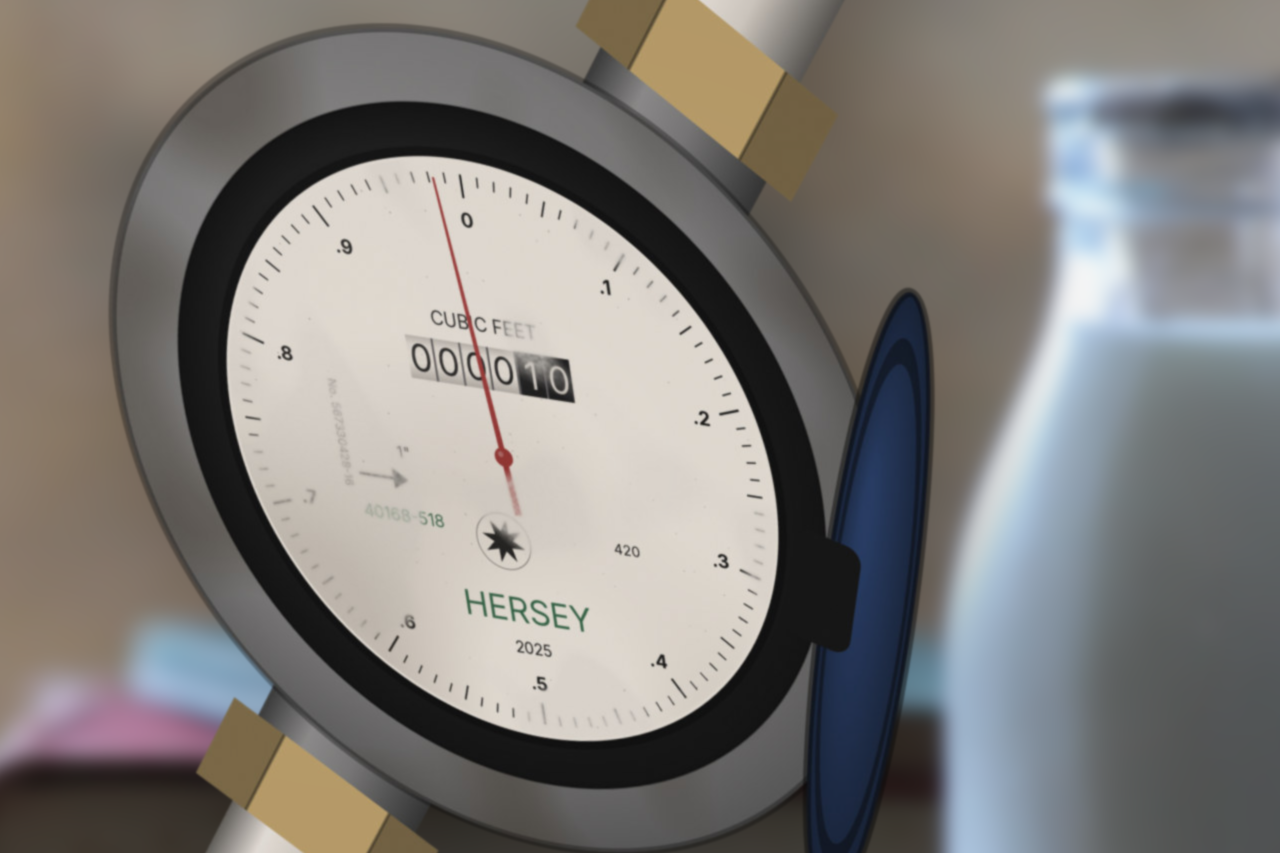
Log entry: **9.98** ft³
